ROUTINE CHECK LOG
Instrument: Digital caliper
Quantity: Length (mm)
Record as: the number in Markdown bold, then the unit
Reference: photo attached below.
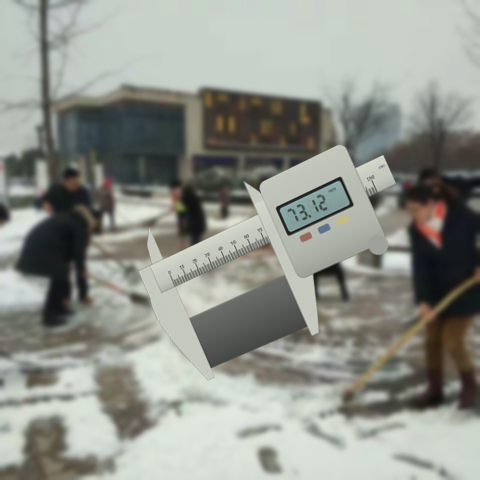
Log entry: **73.12** mm
